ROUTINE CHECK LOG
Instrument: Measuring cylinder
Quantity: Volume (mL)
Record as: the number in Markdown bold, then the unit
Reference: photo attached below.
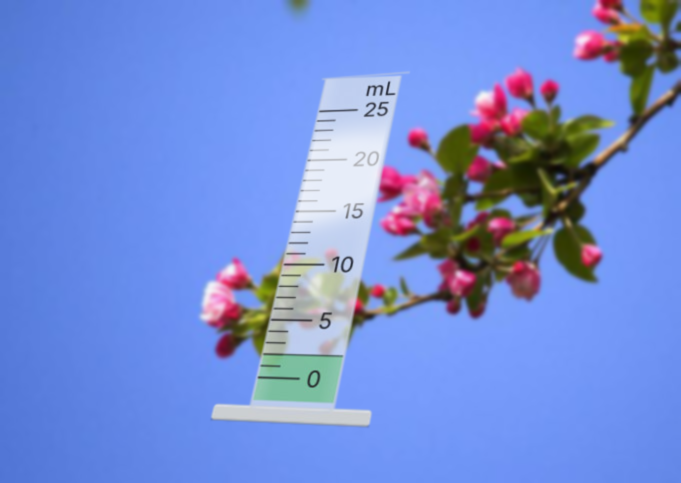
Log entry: **2** mL
